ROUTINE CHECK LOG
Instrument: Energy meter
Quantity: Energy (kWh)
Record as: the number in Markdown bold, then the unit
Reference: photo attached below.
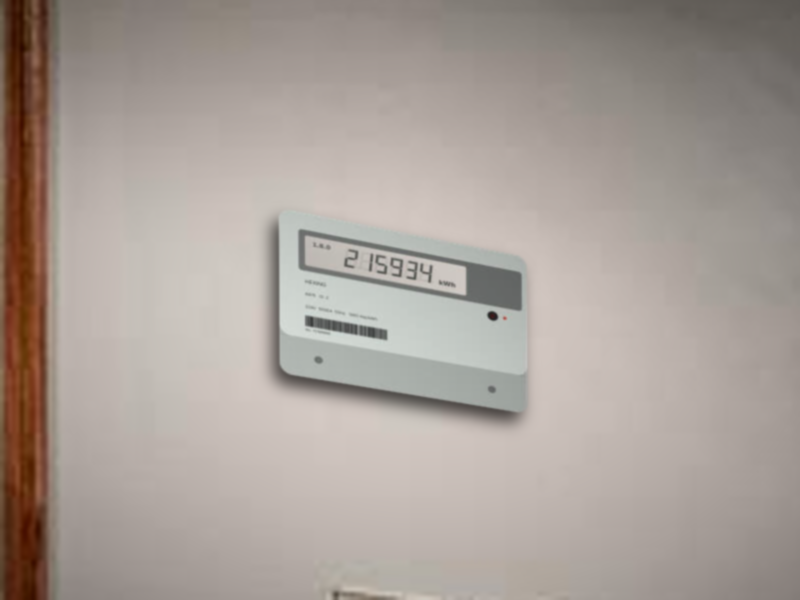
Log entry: **215934** kWh
